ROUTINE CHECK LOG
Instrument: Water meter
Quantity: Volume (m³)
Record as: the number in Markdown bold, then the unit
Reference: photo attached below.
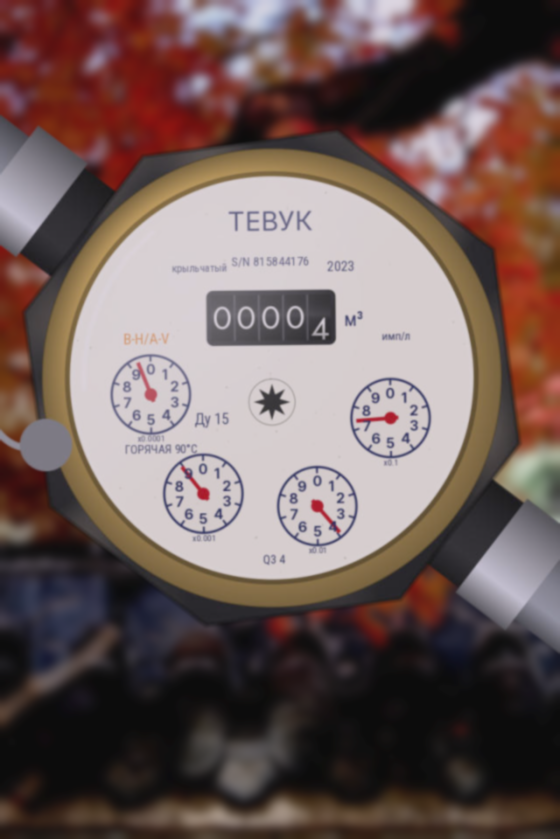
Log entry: **3.7389** m³
